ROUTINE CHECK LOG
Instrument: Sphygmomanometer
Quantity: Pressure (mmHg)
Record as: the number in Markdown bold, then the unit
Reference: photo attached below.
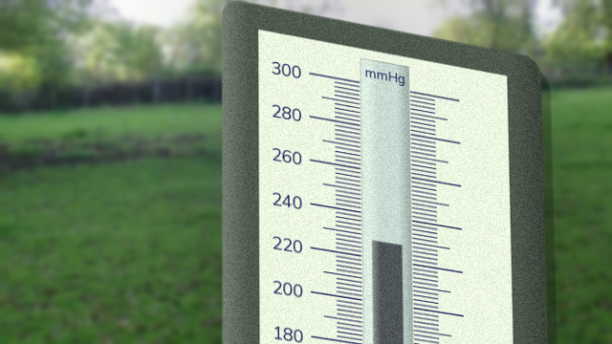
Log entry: **228** mmHg
